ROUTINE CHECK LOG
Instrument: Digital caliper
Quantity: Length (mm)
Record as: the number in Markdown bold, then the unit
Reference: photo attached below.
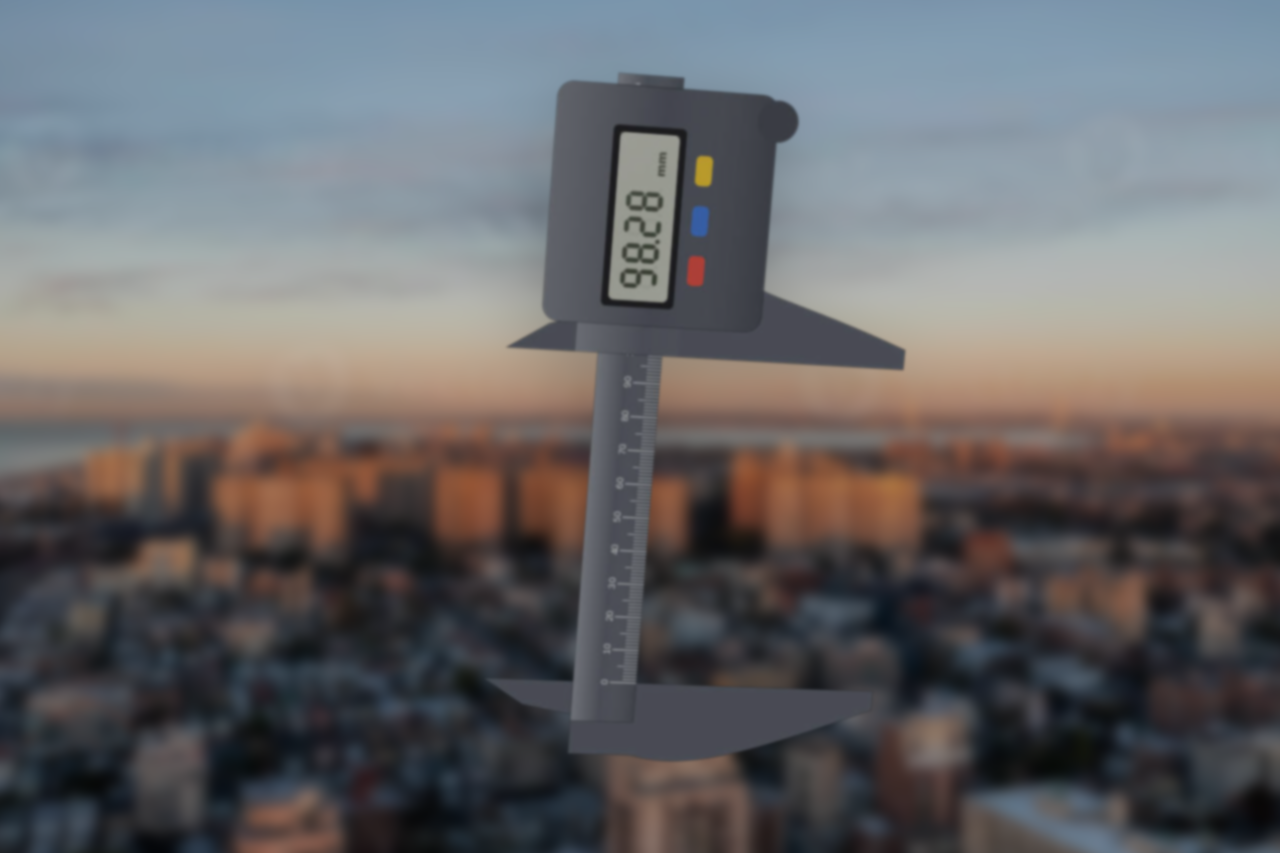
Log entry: **98.28** mm
